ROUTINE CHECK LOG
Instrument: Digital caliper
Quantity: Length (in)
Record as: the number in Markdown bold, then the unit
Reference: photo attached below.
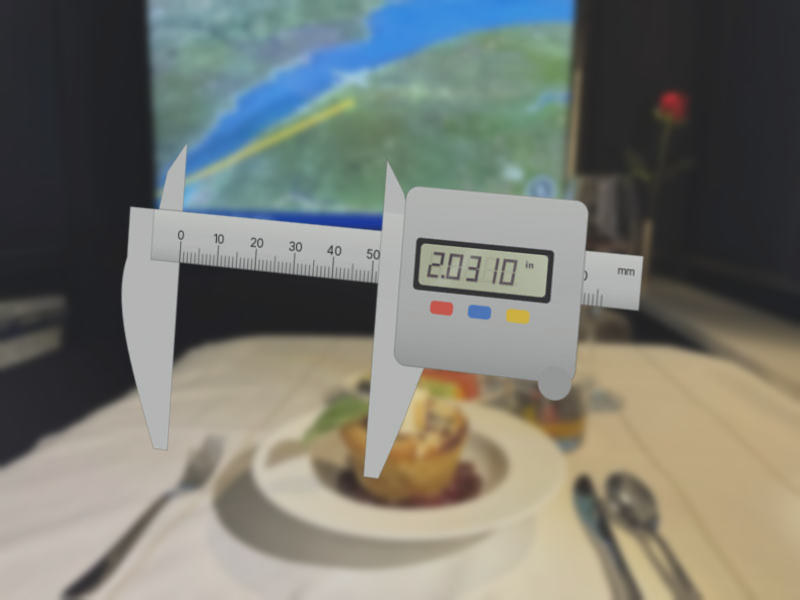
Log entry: **2.0310** in
